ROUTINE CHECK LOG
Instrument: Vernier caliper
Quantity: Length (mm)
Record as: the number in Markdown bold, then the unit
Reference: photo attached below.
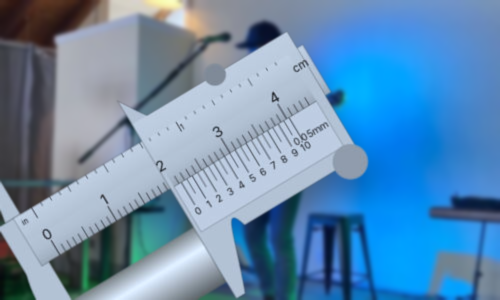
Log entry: **21.4** mm
